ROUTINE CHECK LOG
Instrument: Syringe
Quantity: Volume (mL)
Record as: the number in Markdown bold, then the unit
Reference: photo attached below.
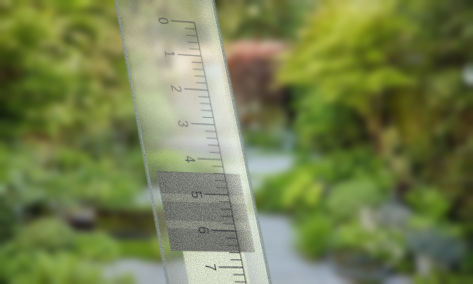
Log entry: **4.4** mL
